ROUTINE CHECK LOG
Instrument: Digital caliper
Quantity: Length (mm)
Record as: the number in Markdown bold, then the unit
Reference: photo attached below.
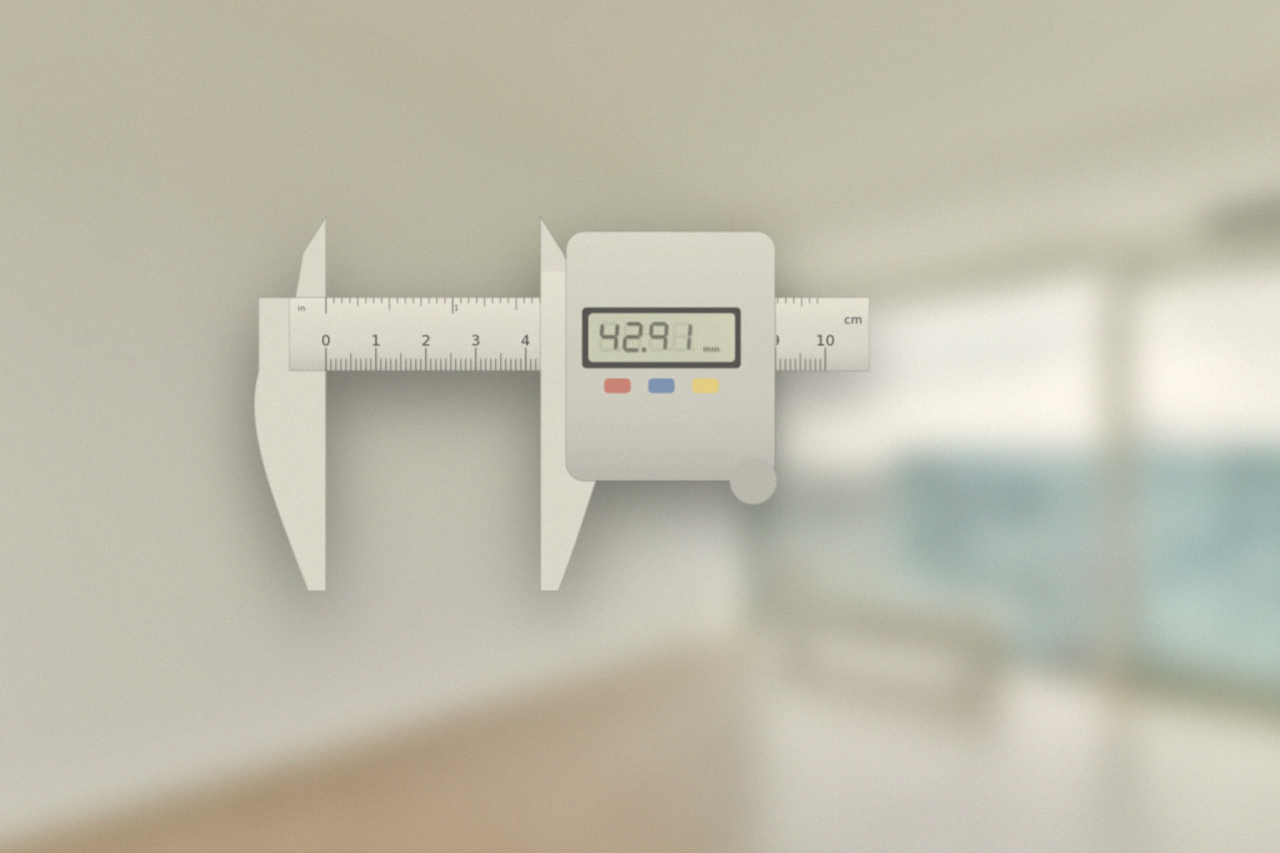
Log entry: **42.91** mm
